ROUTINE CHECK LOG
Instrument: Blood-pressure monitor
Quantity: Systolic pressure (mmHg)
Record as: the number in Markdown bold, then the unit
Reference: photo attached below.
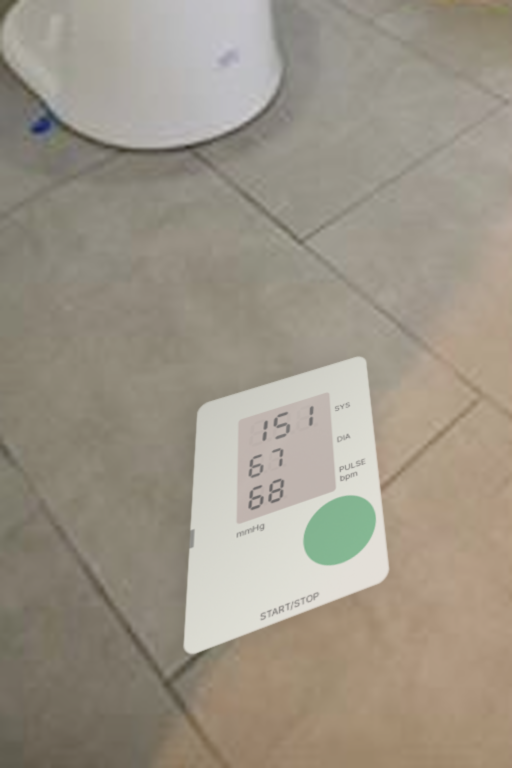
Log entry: **151** mmHg
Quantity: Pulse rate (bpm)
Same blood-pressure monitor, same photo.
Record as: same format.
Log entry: **68** bpm
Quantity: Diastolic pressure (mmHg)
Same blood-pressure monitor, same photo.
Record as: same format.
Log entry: **67** mmHg
